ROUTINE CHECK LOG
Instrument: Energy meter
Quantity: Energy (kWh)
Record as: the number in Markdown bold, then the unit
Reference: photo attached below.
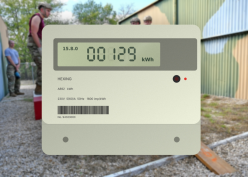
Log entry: **129** kWh
